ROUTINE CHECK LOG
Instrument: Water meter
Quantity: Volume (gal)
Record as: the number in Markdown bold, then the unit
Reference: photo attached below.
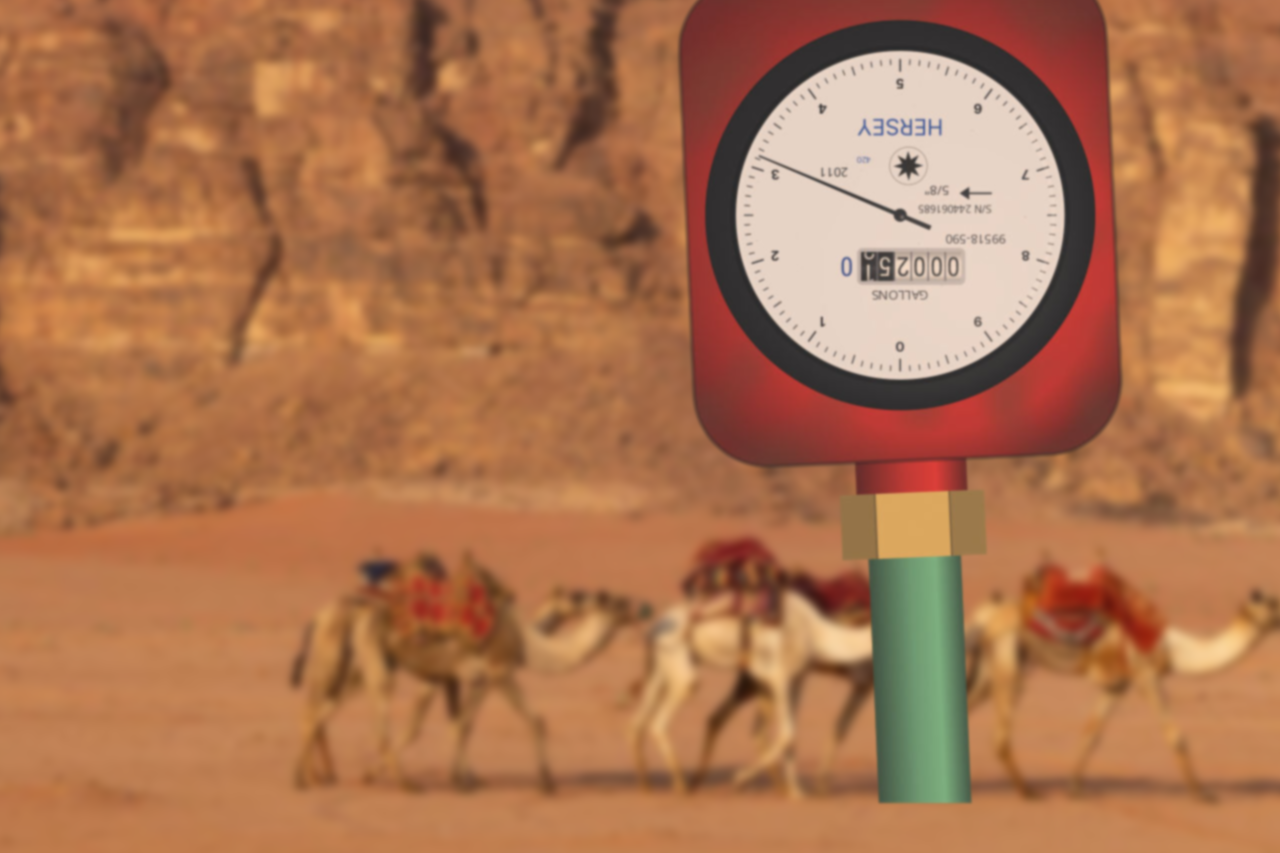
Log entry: **2513.1** gal
